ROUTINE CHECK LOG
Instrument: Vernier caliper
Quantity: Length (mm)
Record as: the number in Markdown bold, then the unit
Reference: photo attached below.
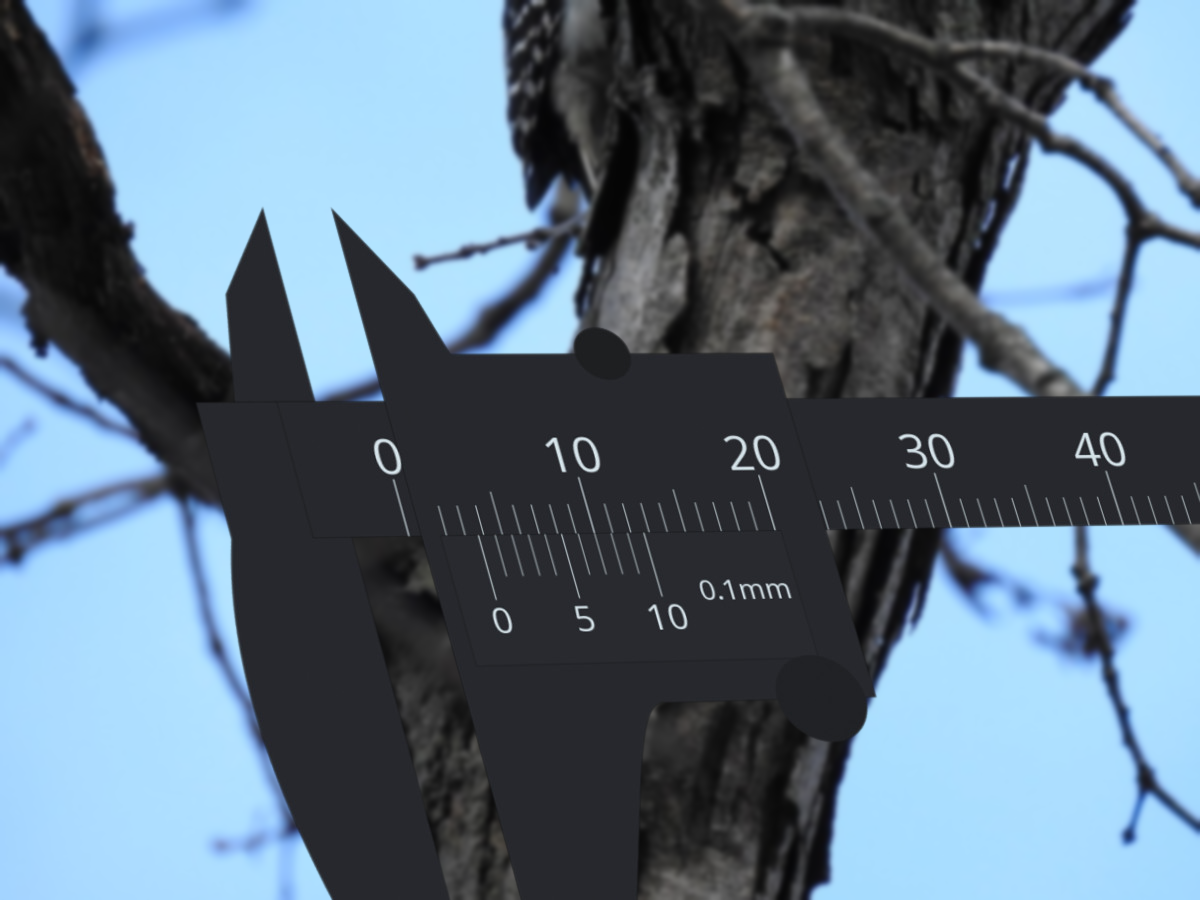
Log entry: **3.7** mm
